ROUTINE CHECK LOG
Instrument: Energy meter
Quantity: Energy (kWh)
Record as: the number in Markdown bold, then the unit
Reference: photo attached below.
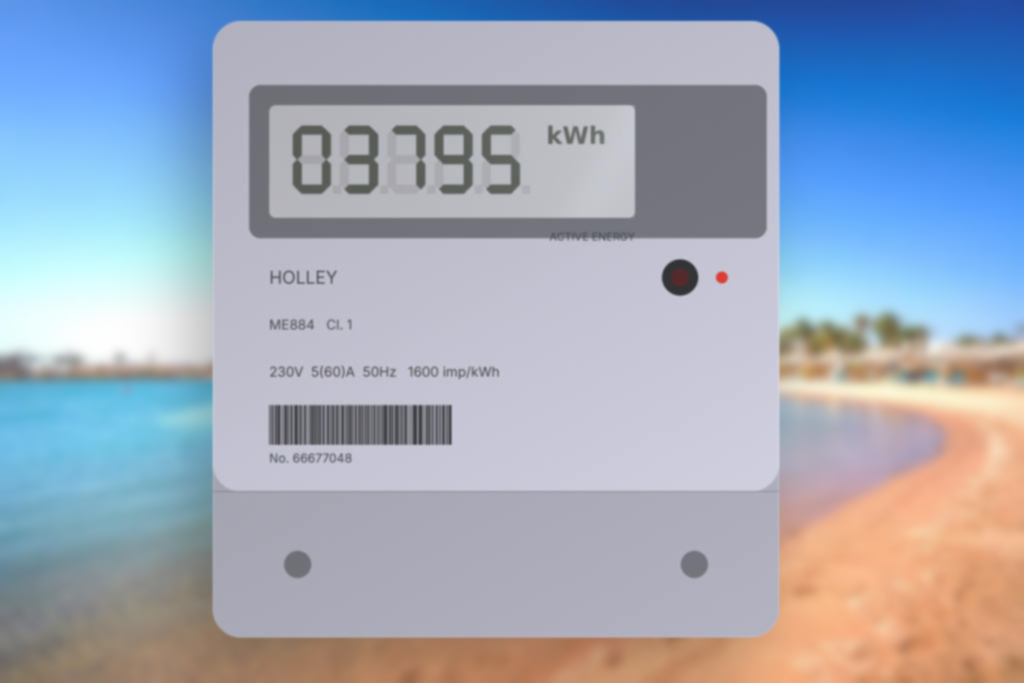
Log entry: **3795** kWh
